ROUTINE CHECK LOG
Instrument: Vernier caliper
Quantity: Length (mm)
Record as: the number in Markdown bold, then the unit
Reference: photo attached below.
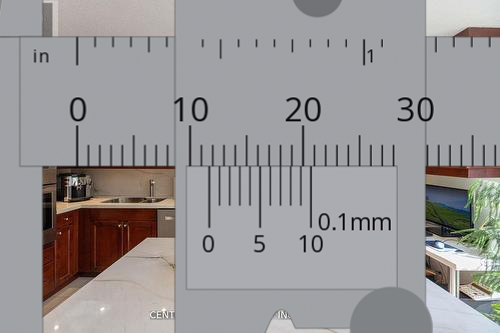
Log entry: **11.7** mm
